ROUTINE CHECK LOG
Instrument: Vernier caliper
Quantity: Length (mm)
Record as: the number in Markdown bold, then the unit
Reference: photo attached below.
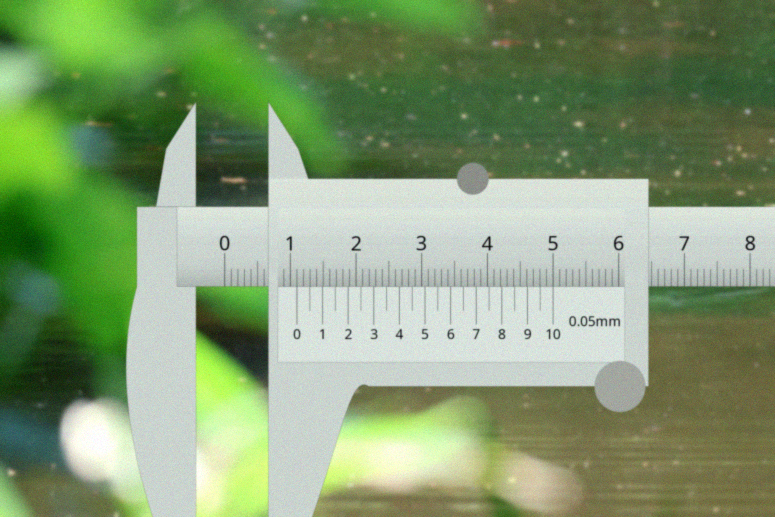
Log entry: **11.0** mm
